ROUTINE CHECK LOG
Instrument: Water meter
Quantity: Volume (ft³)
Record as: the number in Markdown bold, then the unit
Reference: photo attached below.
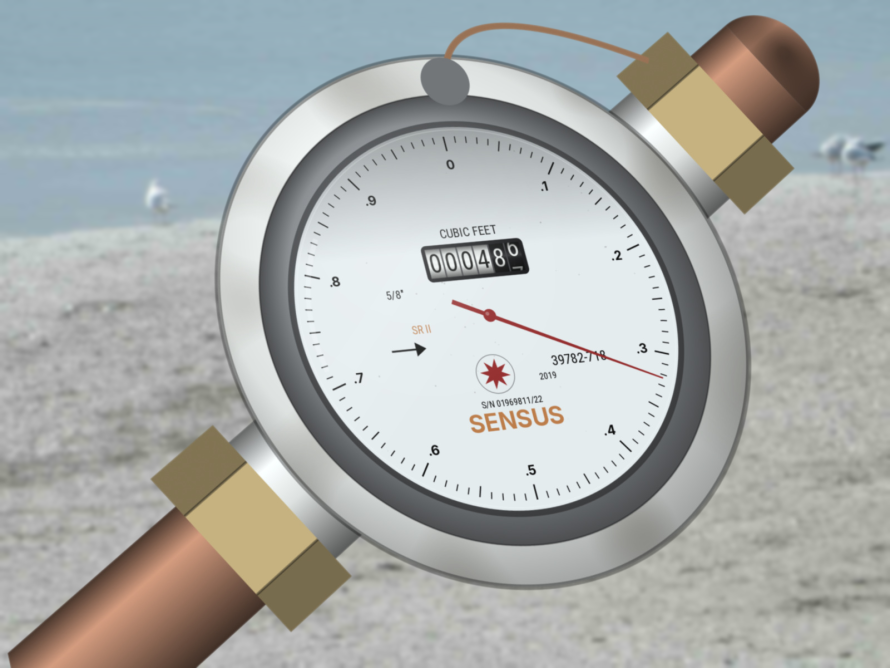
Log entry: **486.32** ft³
